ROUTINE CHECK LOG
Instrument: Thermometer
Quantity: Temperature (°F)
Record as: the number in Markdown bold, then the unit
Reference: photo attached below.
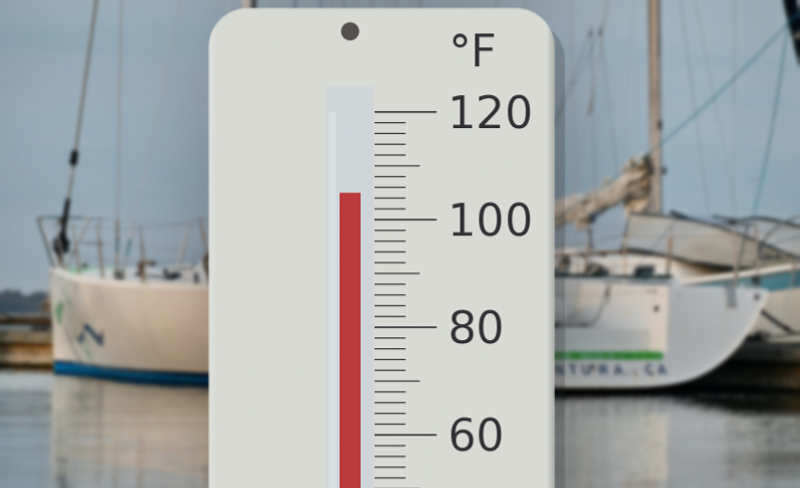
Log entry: **105** °F
